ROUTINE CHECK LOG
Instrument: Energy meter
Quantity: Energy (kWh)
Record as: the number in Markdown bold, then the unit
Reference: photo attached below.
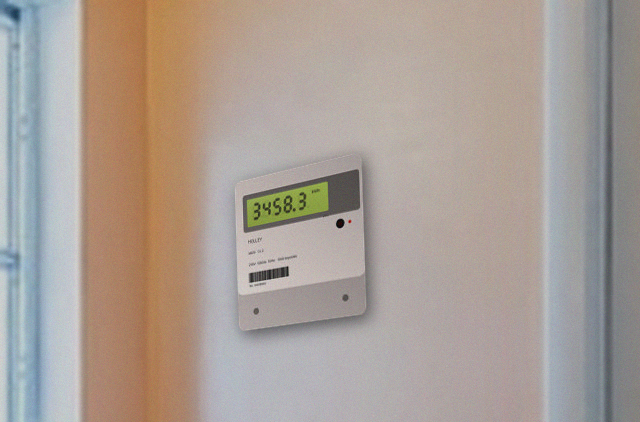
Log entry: **3458.3** kWh
